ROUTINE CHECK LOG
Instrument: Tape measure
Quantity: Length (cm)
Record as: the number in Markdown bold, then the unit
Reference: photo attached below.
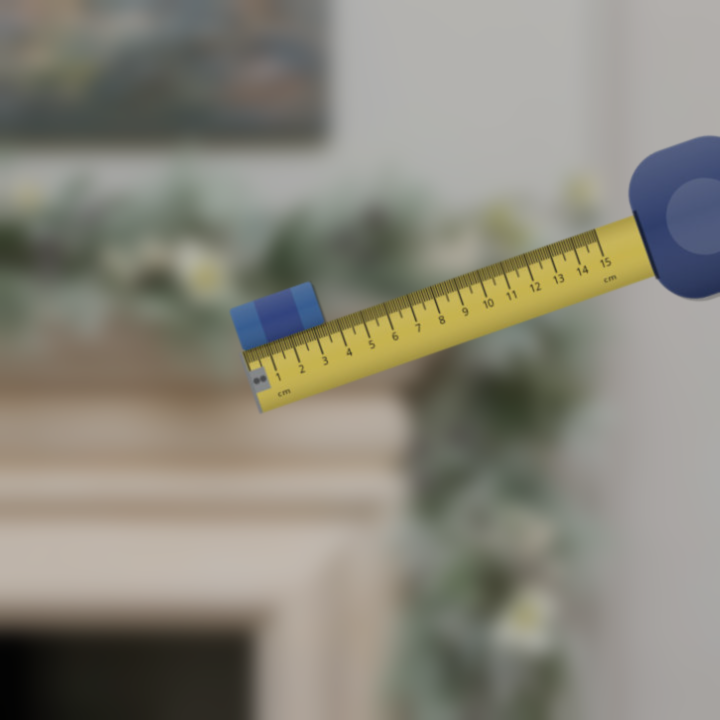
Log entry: **3.5** cm
